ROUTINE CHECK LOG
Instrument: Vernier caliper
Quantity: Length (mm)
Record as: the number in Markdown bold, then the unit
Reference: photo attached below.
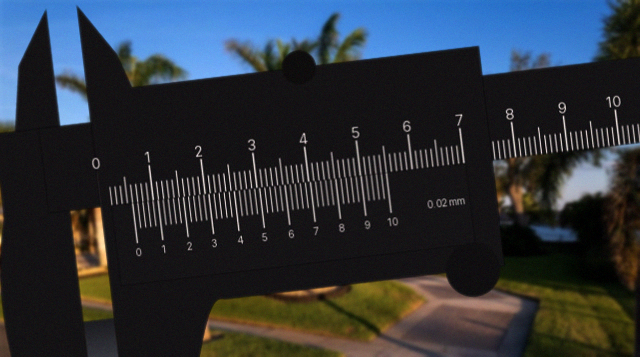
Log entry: **6.0** mm
